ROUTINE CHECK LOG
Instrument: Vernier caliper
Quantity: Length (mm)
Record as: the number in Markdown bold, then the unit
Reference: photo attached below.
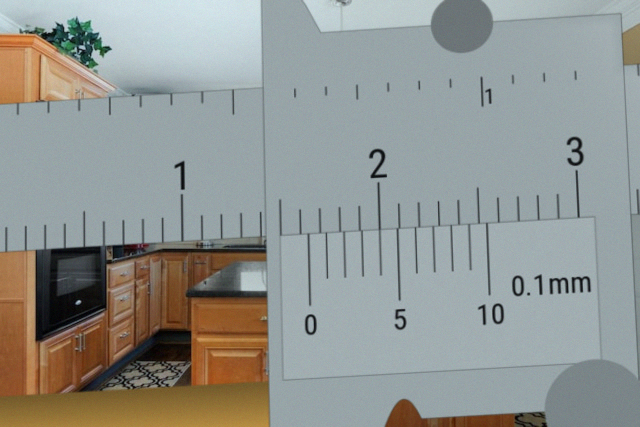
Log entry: **16.4** mm
